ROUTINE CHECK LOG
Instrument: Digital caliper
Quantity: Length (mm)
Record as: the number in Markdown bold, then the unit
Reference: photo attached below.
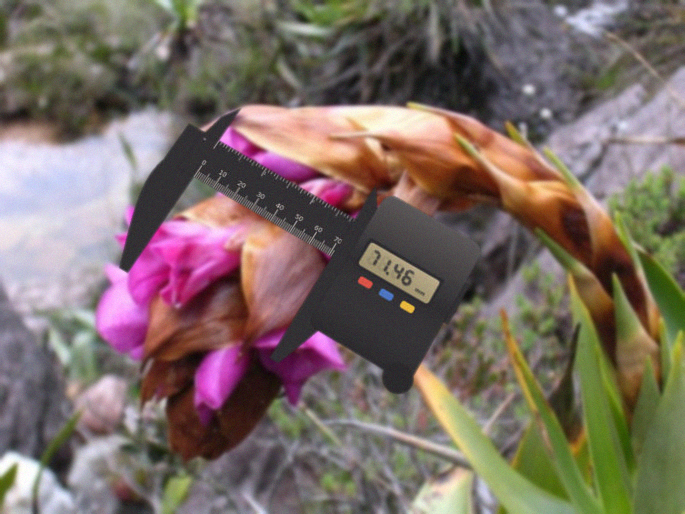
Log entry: **71.46** mm
